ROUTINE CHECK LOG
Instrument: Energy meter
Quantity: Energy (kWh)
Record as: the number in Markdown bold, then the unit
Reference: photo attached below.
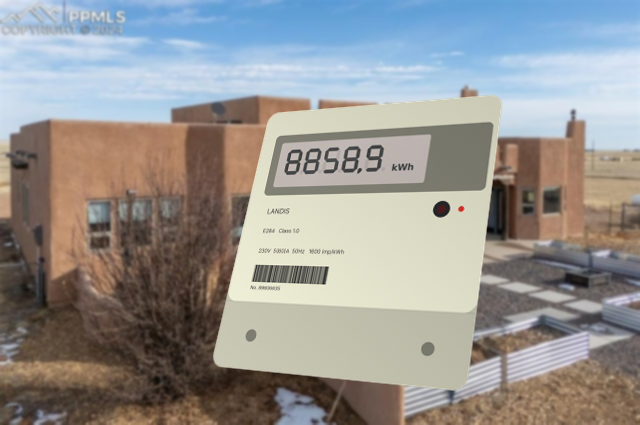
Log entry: **8858.9** kWh
